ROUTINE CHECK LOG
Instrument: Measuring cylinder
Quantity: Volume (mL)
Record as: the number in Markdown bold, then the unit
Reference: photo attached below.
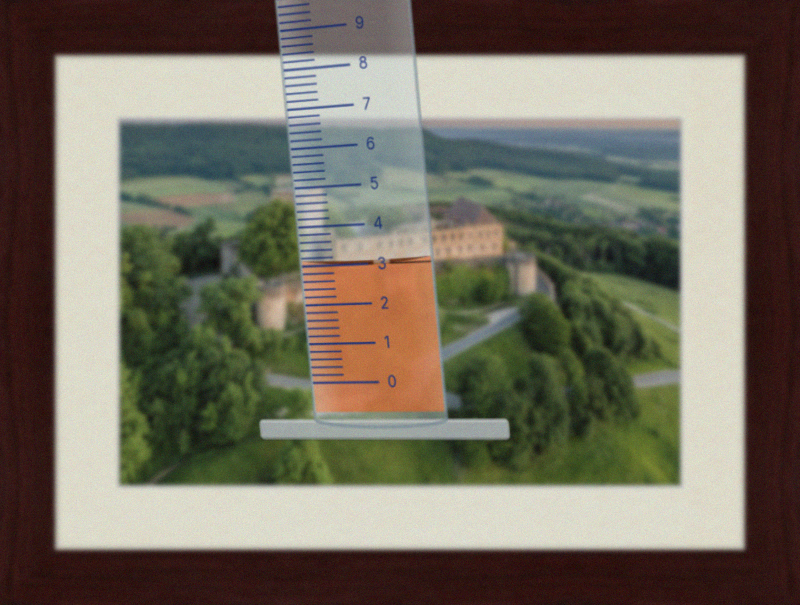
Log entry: **3** mL
